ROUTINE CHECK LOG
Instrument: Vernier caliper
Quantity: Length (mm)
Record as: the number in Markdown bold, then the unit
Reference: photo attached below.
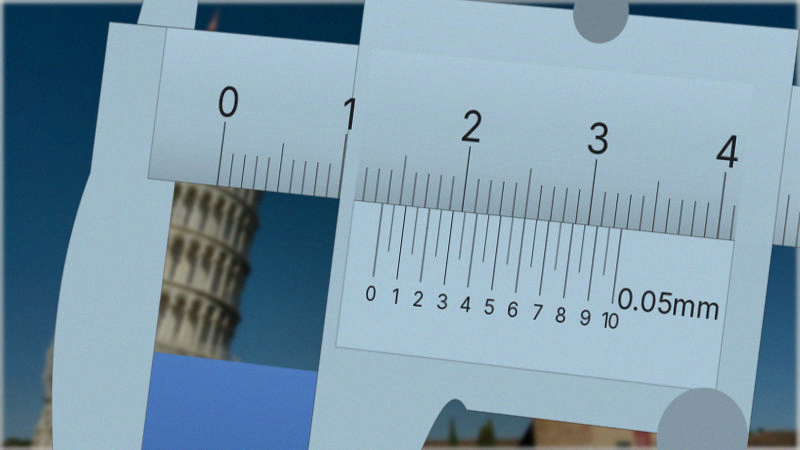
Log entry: **13.6** mm
